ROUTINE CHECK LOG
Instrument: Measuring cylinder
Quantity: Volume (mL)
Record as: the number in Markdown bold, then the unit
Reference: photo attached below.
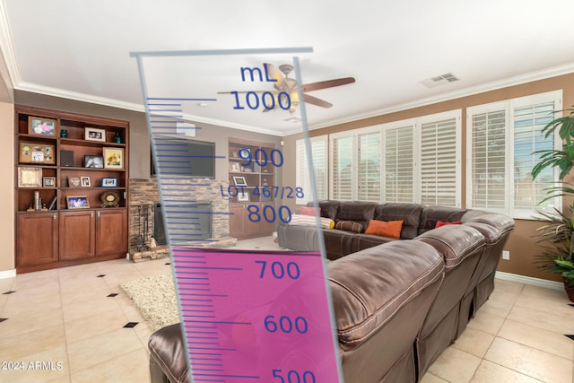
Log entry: **730** mL
